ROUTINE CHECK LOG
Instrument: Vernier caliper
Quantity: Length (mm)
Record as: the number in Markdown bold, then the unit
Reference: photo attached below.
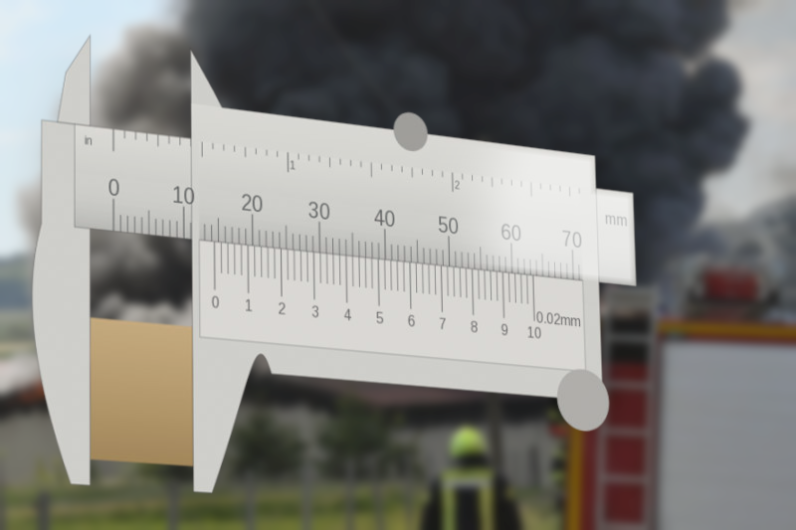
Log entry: **14.4** mm
